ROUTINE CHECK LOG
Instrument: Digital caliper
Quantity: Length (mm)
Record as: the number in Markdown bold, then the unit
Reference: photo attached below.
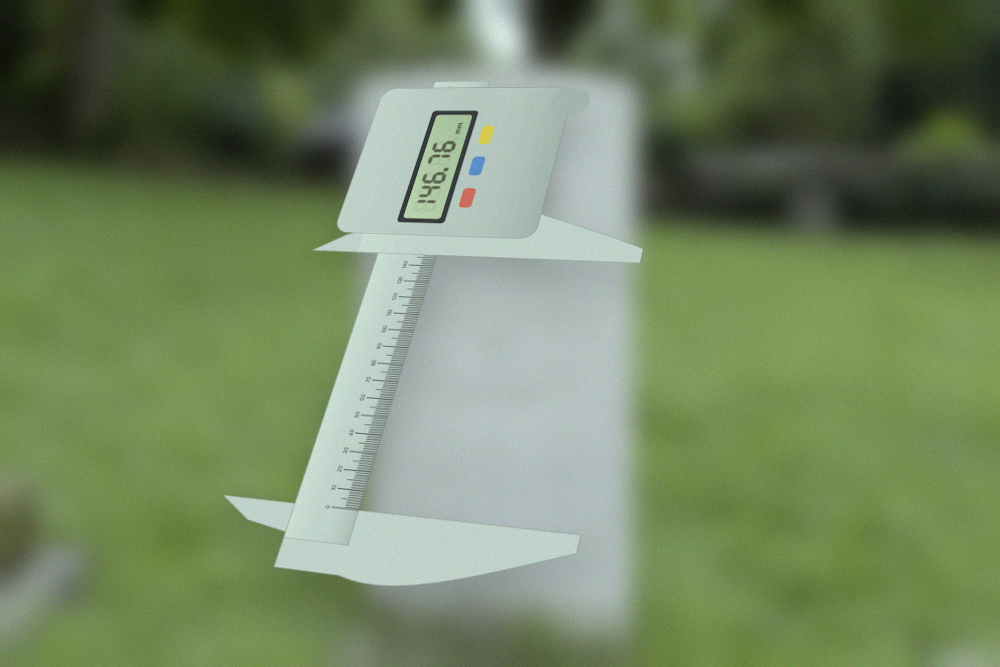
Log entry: **146.76** mm
